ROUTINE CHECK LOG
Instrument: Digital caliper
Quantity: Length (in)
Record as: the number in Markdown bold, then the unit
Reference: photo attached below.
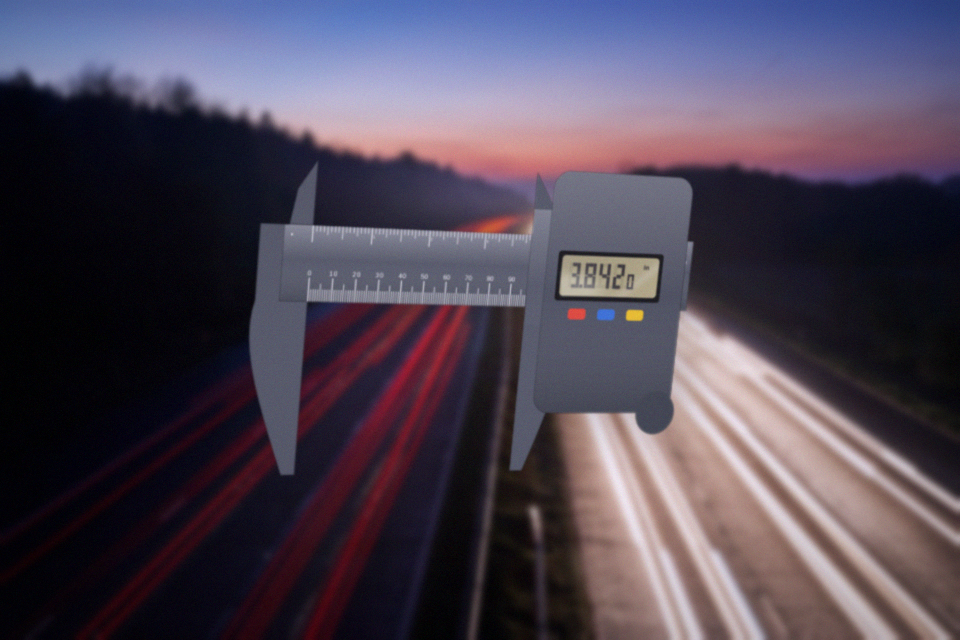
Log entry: **3.8420** in
